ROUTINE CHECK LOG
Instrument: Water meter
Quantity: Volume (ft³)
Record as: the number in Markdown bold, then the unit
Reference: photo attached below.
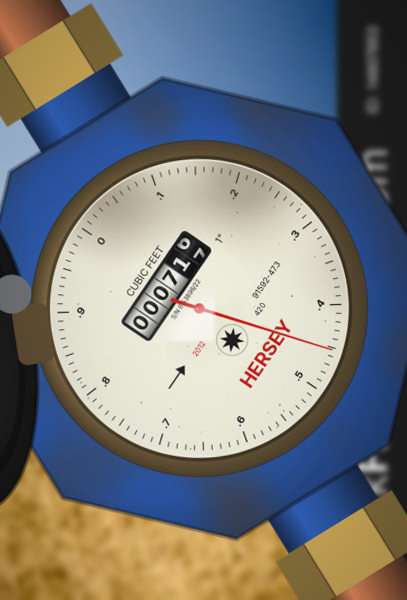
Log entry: **716.45** ft³
